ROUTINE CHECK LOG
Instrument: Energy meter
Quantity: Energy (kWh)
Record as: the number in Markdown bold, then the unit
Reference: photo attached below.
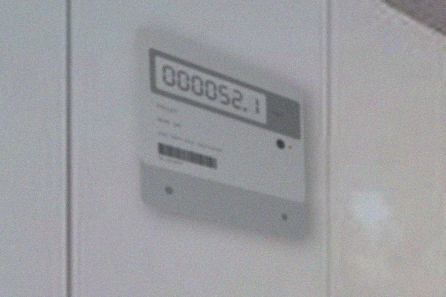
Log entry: **52.1** kWh
